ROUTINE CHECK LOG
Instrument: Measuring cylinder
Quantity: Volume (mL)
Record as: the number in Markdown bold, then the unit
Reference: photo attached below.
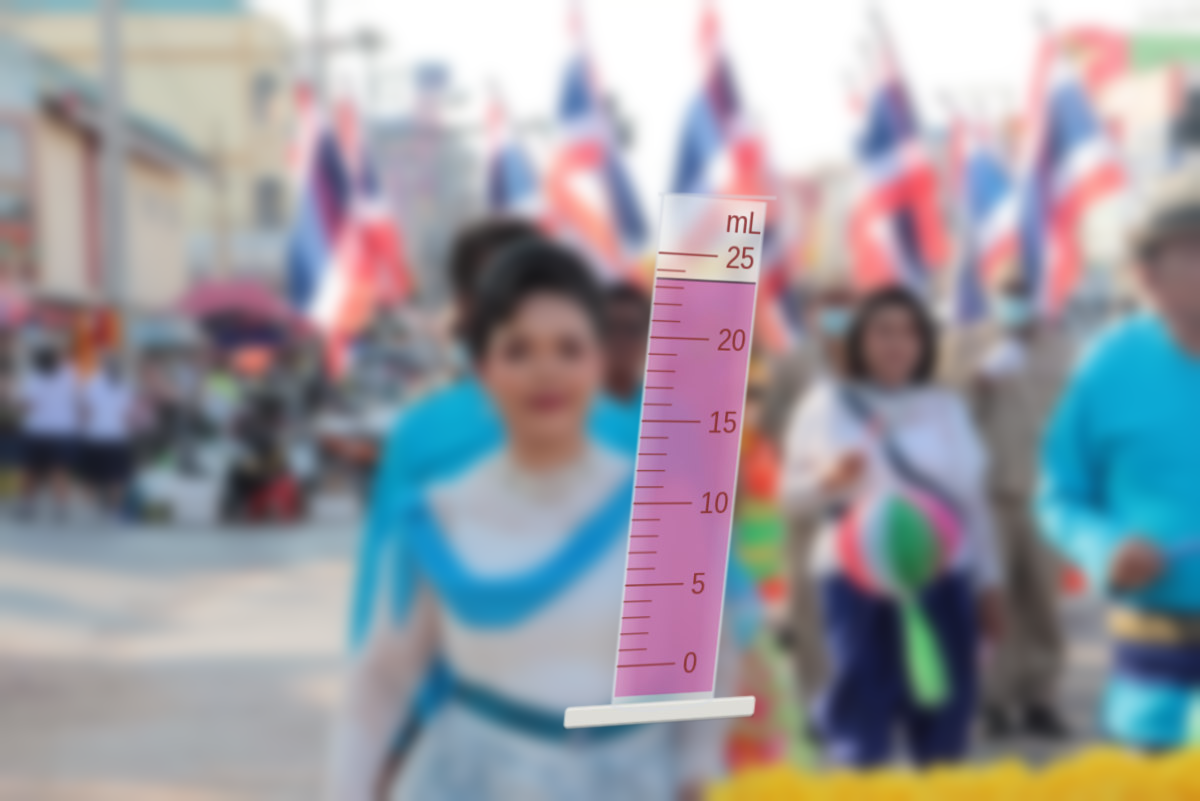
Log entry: **23.5** mL
